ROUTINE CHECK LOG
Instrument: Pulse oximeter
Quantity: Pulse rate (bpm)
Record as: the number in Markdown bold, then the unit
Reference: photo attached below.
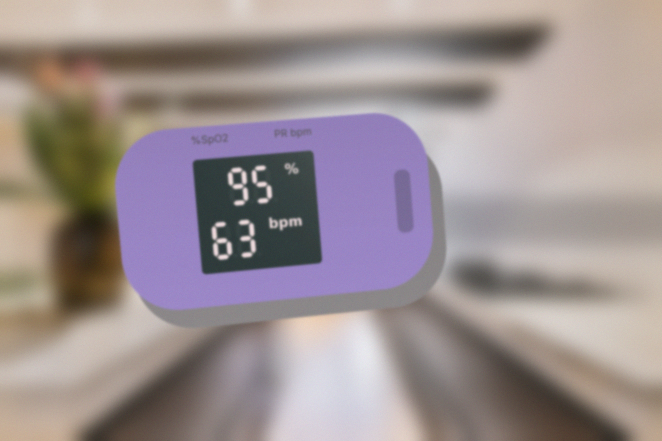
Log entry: **63** bpm
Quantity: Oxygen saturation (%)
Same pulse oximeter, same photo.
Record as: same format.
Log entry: **95** %
